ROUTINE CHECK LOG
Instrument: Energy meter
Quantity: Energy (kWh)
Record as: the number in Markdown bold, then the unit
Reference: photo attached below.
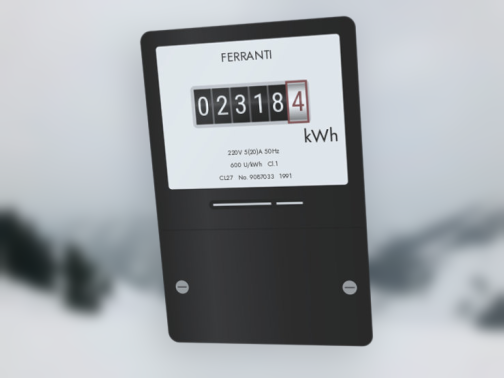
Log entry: **2318.4** kWh
